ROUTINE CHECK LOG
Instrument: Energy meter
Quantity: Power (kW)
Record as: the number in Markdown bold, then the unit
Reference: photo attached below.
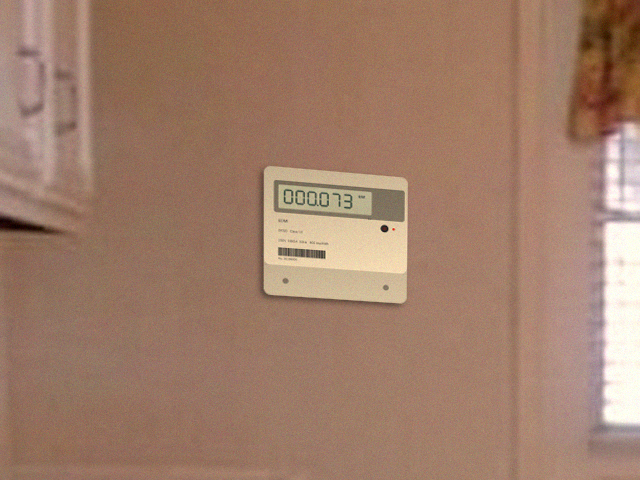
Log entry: **0.073** kW
